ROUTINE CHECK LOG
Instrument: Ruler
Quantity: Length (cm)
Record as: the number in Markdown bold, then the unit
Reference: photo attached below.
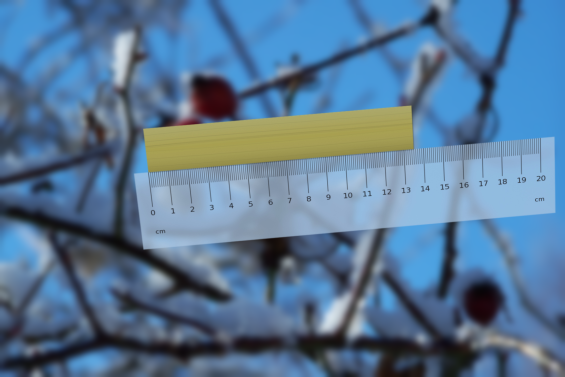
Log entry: **13.5** cm
